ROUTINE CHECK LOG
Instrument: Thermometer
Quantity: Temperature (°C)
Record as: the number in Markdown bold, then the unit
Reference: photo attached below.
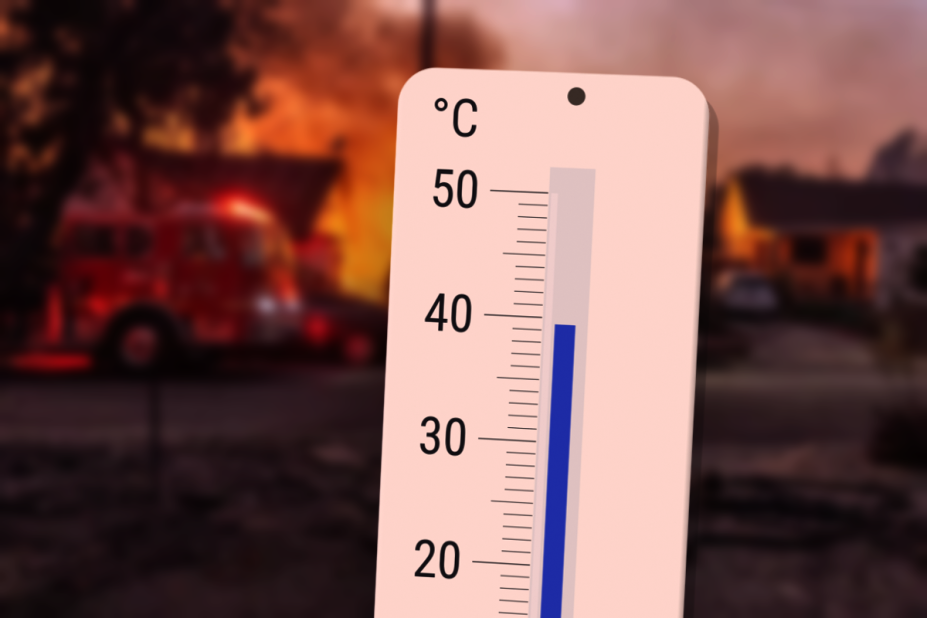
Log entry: **39.5** °C
